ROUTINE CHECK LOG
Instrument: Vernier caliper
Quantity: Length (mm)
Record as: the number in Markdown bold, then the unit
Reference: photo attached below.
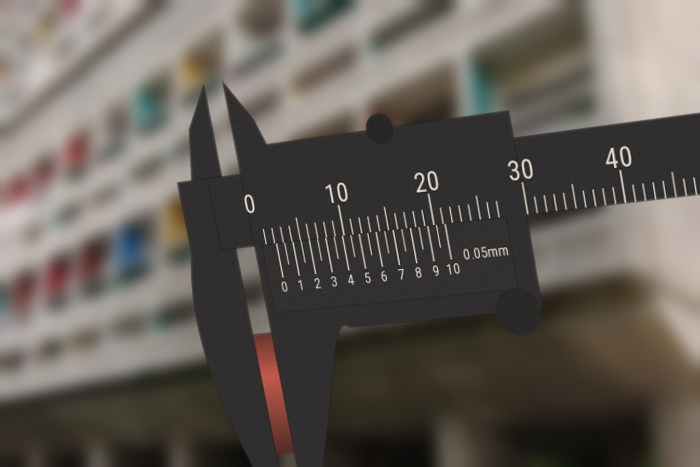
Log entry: **2.2** mm
